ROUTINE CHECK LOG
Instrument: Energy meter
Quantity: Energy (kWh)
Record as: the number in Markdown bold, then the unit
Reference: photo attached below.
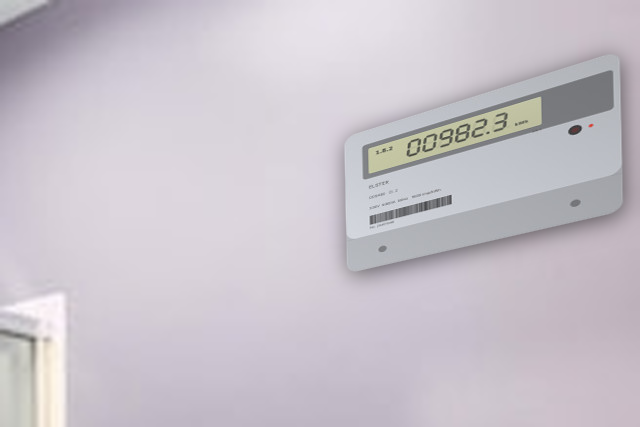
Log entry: **982.3** kWh
